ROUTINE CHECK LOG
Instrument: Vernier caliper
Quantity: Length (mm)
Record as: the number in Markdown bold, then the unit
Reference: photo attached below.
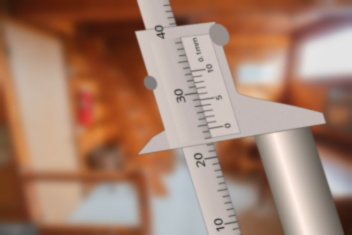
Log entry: **24.4** mm
